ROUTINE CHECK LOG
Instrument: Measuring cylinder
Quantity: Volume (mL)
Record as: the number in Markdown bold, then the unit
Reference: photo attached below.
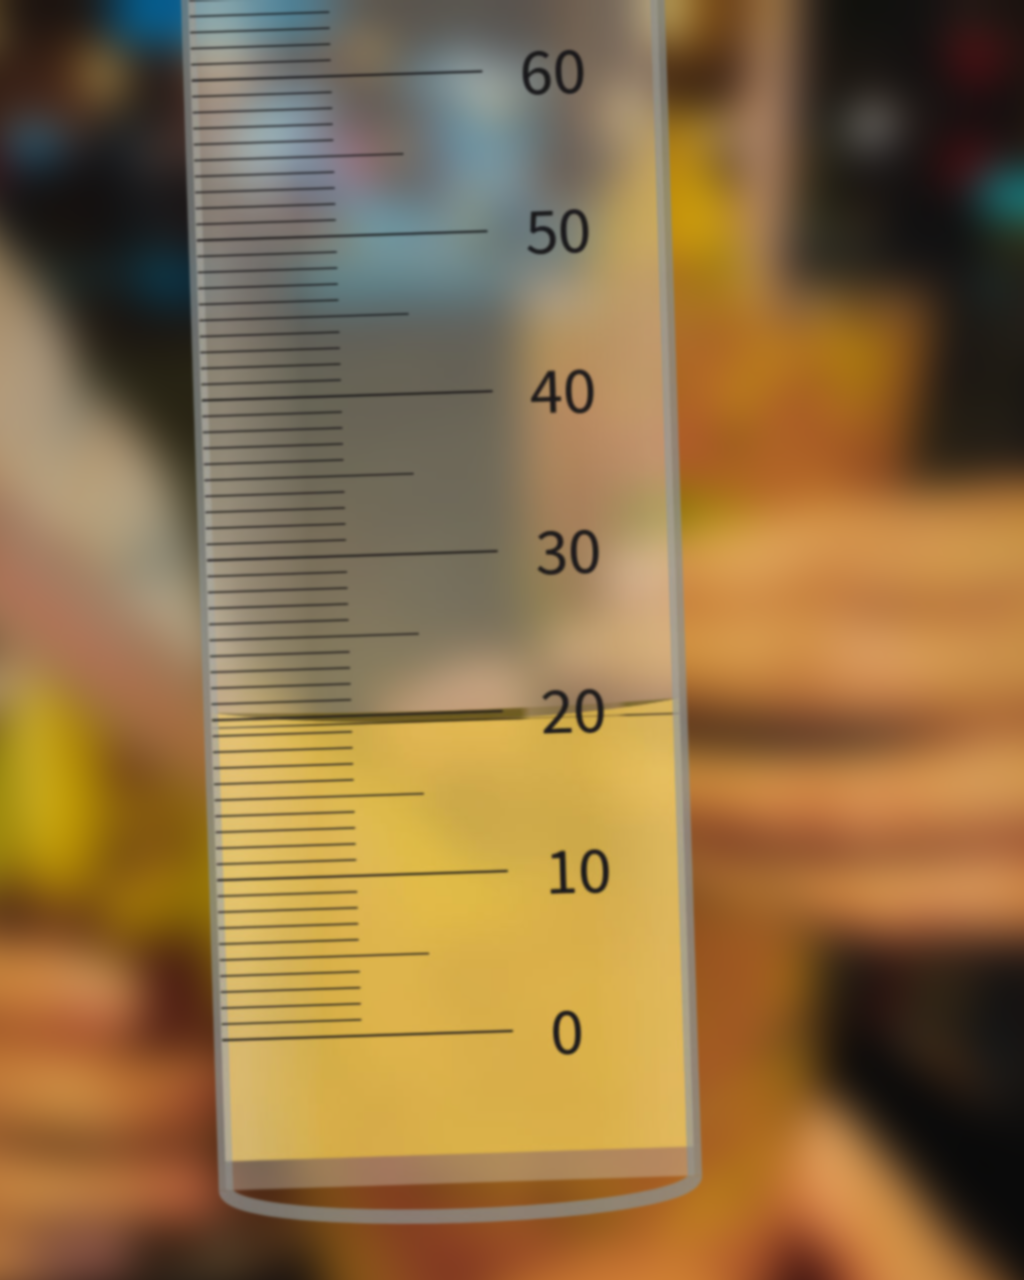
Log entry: **19.5** mL
